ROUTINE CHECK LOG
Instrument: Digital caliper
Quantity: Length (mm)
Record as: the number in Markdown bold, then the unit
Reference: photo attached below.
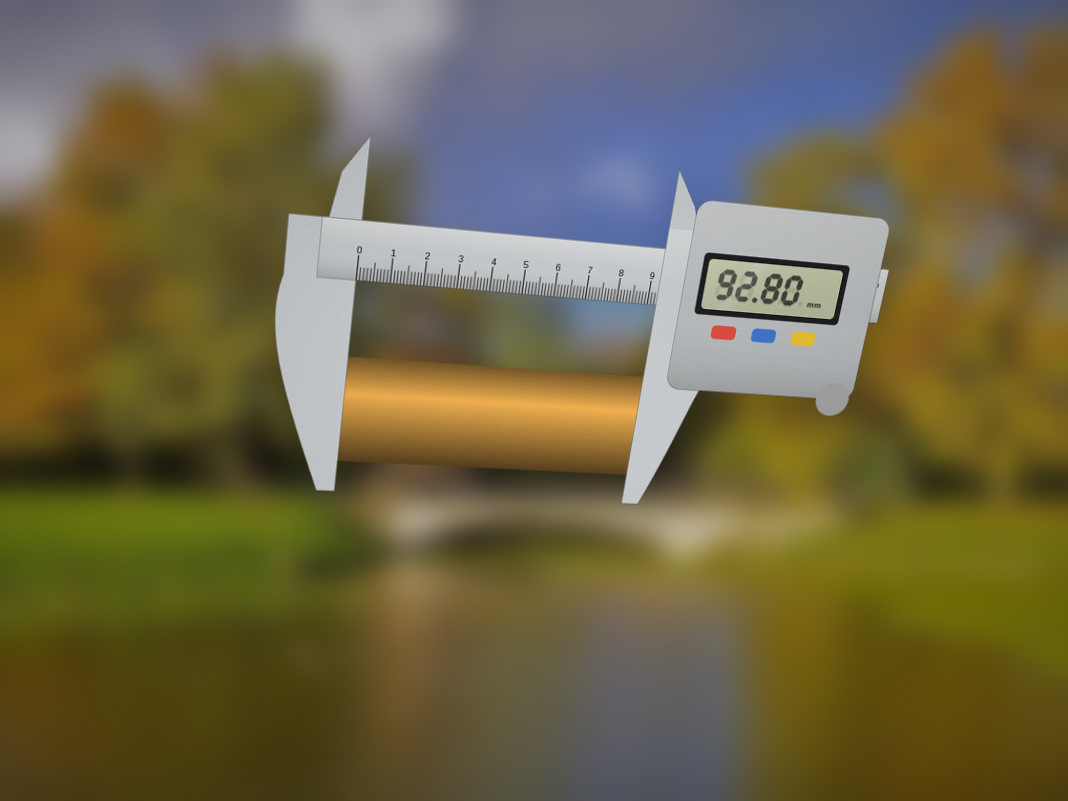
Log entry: **92.80** mm
